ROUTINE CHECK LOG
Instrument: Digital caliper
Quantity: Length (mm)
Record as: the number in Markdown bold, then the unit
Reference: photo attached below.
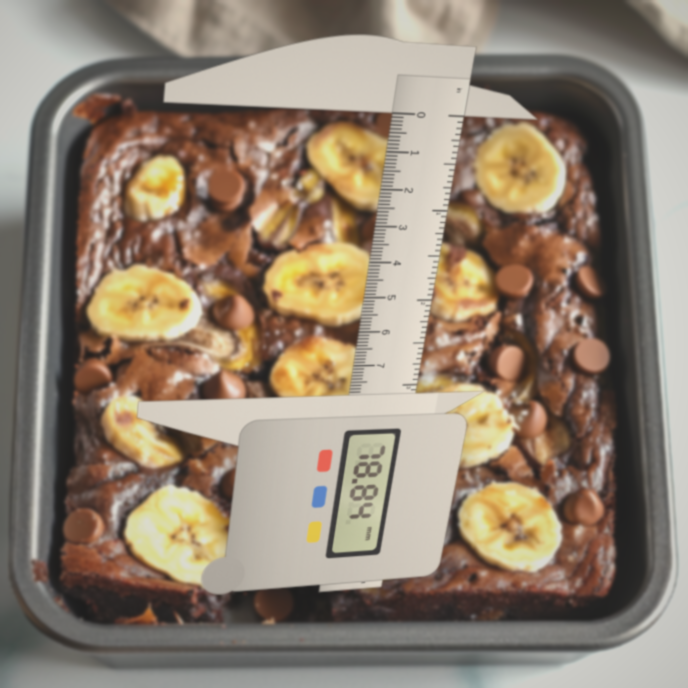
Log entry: **78.84** mm
